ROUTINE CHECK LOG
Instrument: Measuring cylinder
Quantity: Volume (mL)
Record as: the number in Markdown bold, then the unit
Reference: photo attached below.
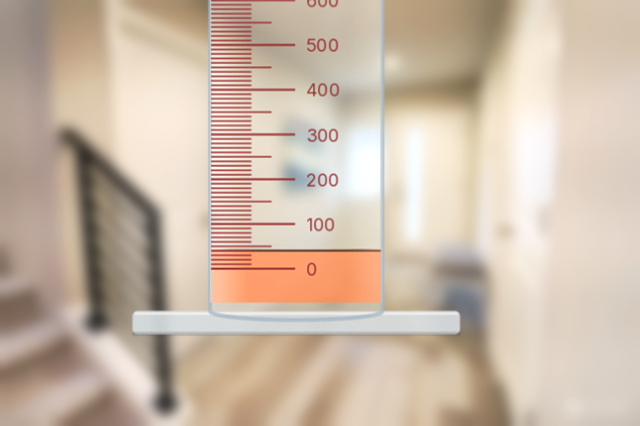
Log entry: **40** mL
